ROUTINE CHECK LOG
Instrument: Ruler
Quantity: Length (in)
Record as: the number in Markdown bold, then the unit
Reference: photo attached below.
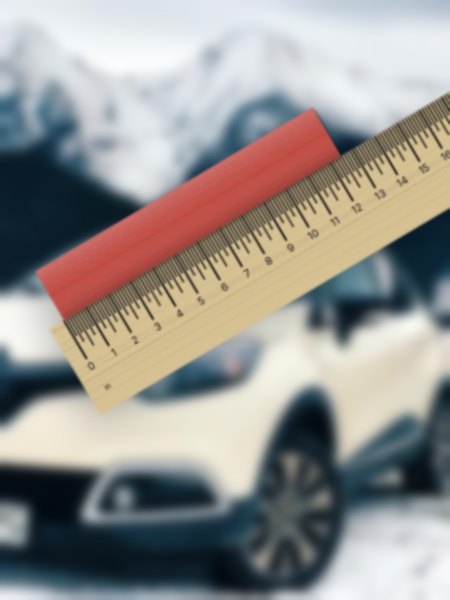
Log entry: **12.5** in
